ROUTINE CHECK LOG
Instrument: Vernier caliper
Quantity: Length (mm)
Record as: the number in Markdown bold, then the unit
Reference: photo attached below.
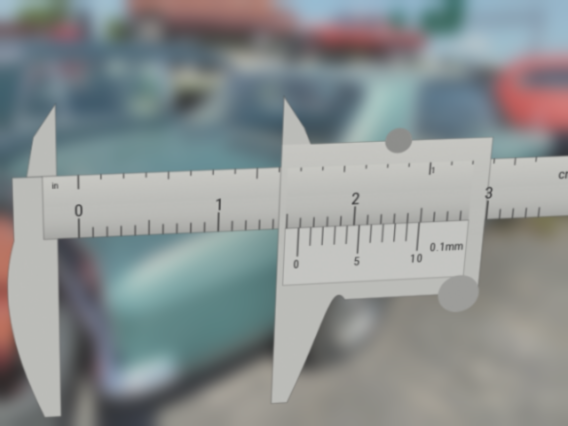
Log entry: **15.9** mm
